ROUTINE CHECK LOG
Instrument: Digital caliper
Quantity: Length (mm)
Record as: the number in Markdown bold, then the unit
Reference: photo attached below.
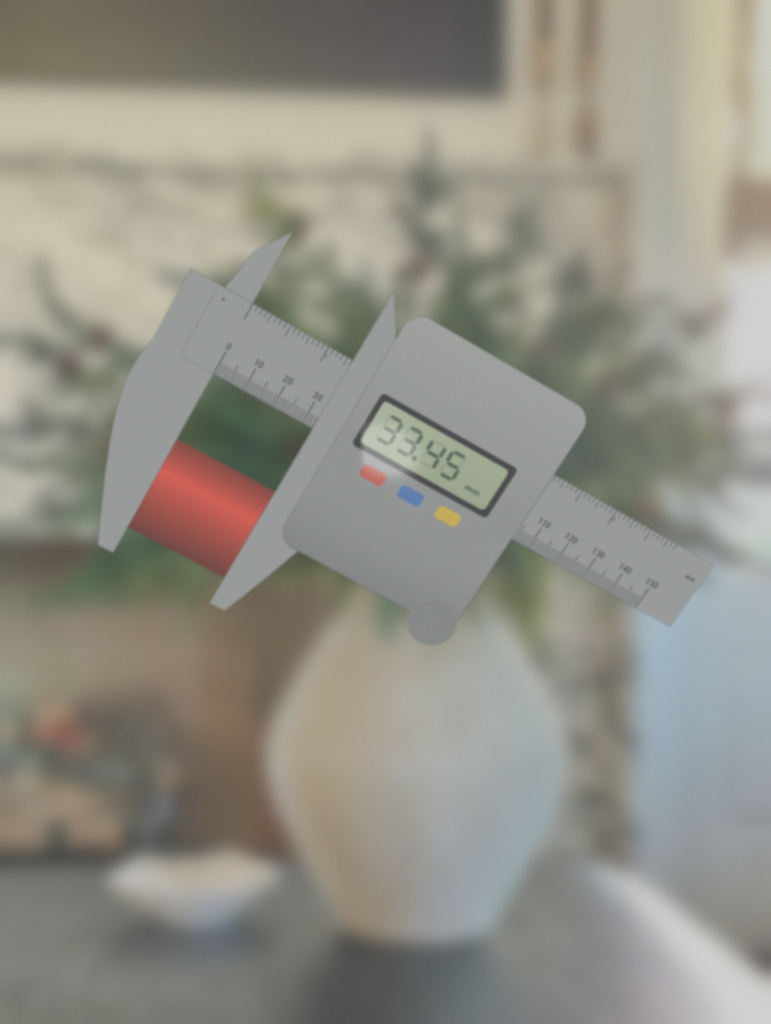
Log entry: **33.45** mm
